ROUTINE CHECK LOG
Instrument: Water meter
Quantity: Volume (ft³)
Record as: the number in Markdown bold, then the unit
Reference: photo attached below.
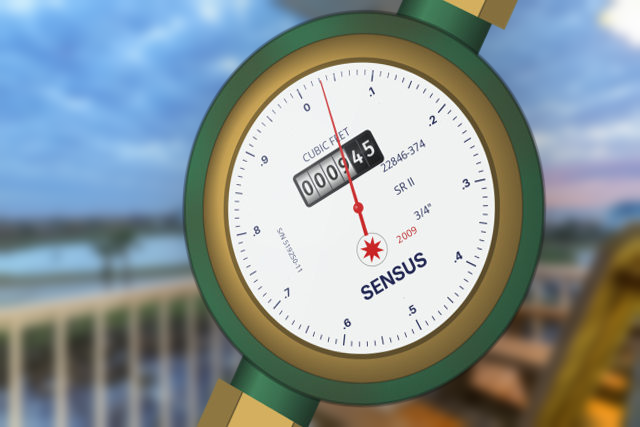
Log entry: **945.03** ft³
